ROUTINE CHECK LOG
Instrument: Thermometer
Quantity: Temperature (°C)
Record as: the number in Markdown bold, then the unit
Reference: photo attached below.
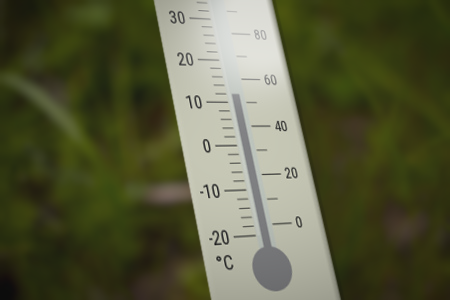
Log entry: **12** °C
